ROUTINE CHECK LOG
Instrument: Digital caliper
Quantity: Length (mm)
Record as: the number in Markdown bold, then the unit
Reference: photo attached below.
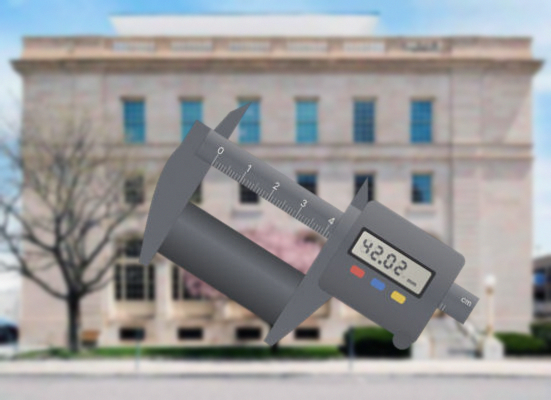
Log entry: **42.02** mm
